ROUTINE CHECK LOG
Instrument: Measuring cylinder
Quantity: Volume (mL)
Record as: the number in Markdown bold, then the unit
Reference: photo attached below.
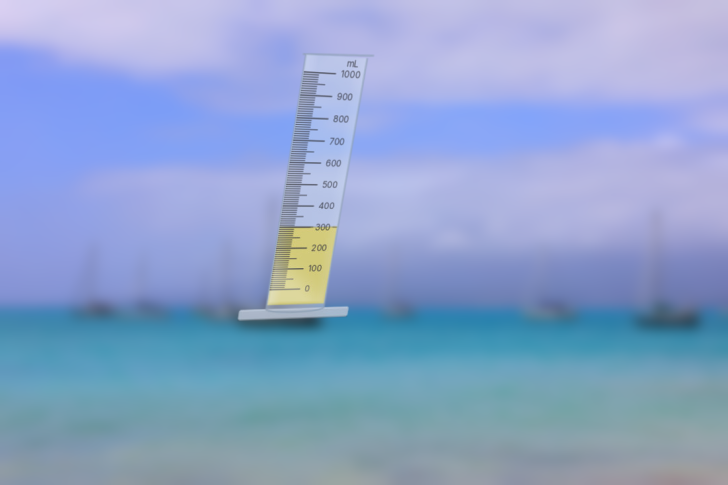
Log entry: **300** mL
